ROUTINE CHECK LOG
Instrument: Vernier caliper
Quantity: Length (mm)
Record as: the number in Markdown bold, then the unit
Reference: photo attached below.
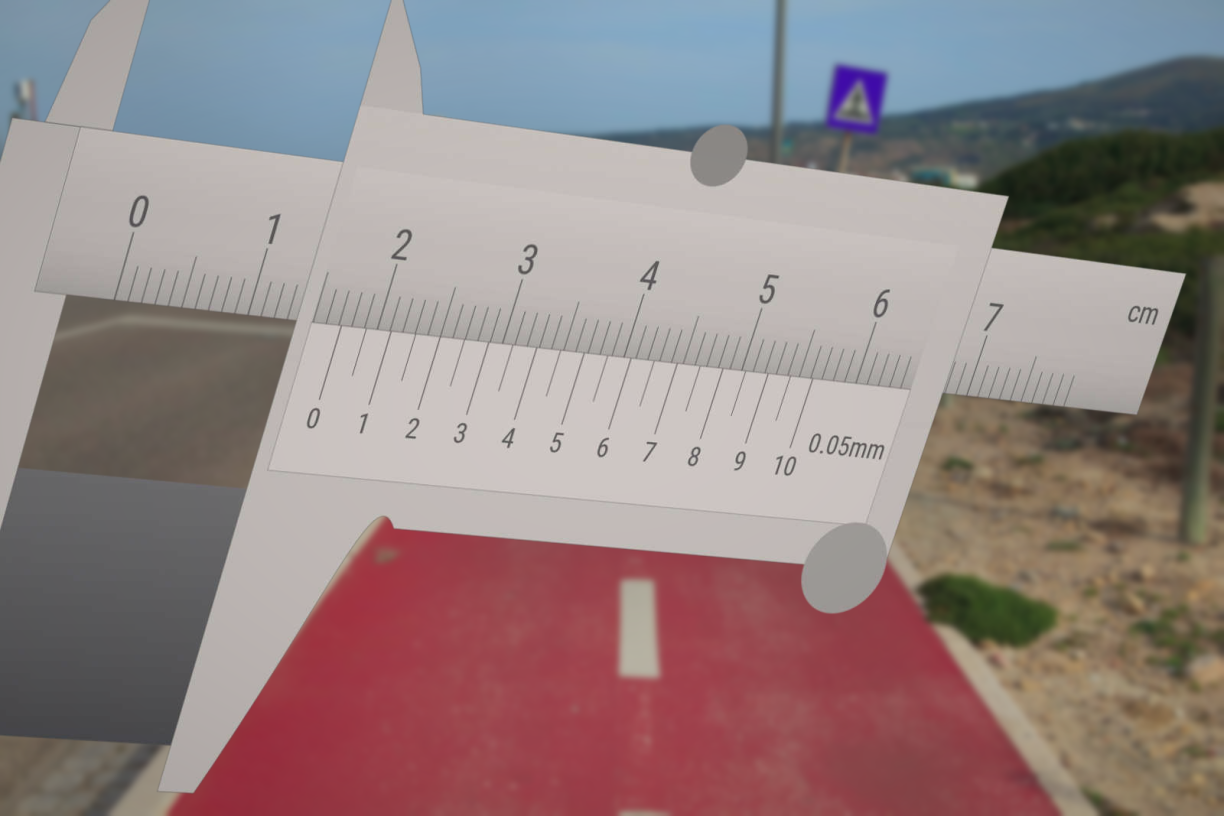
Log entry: **17.2** mm
